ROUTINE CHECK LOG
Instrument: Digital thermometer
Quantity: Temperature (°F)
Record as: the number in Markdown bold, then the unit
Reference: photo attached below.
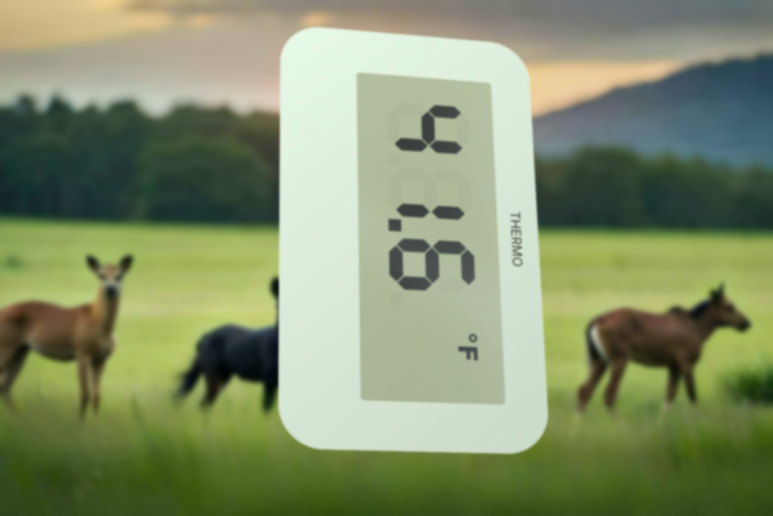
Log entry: **41.6** °F
